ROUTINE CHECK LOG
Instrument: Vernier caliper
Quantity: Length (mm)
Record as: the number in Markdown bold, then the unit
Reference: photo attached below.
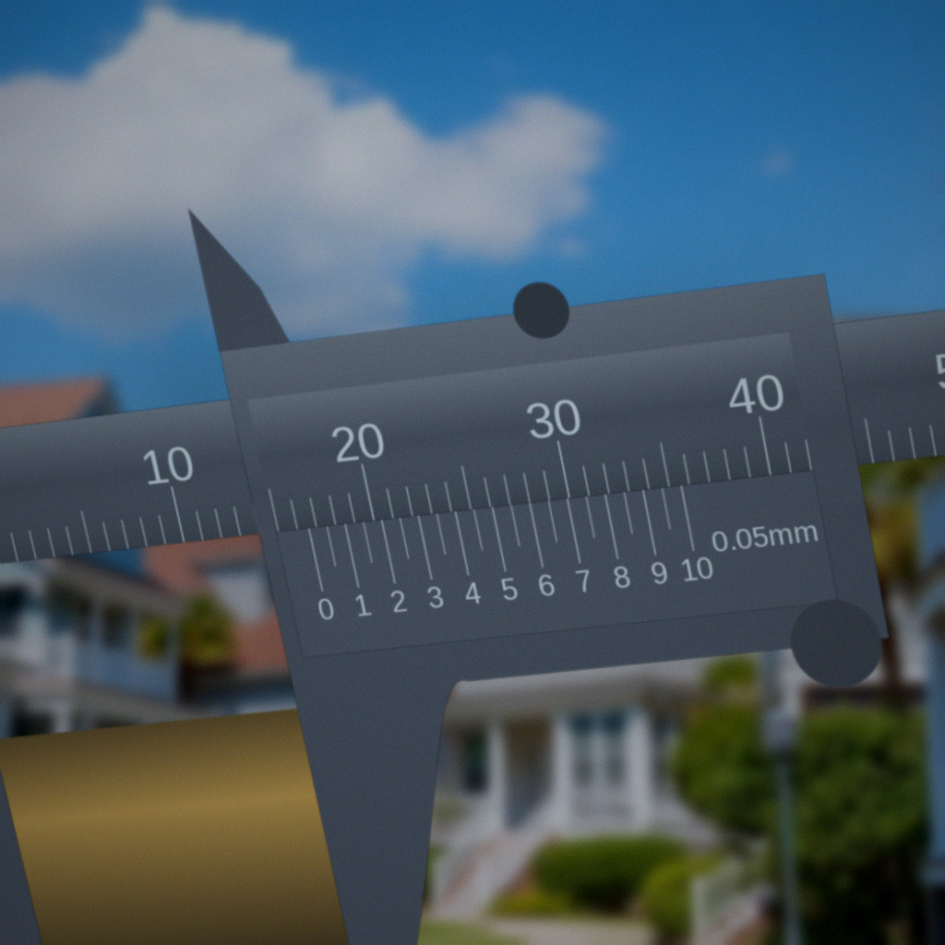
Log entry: **16.6** mm
